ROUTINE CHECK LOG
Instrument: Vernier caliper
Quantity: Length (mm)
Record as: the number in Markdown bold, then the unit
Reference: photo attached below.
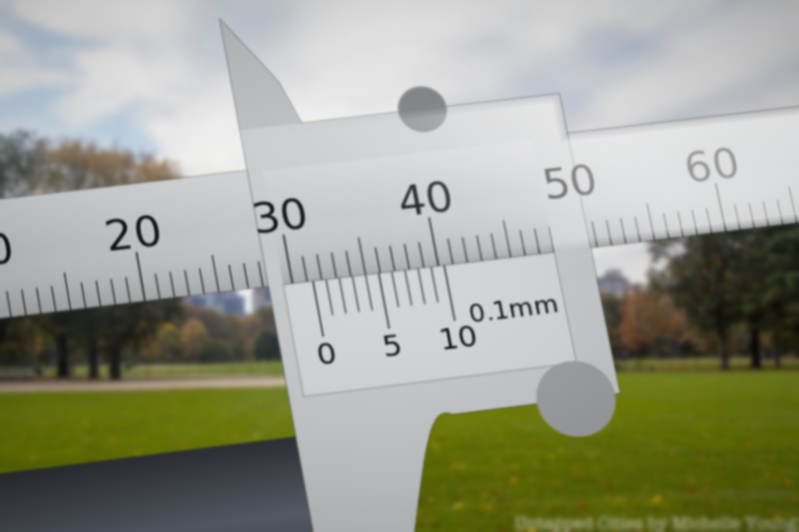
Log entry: **31.4** mm
